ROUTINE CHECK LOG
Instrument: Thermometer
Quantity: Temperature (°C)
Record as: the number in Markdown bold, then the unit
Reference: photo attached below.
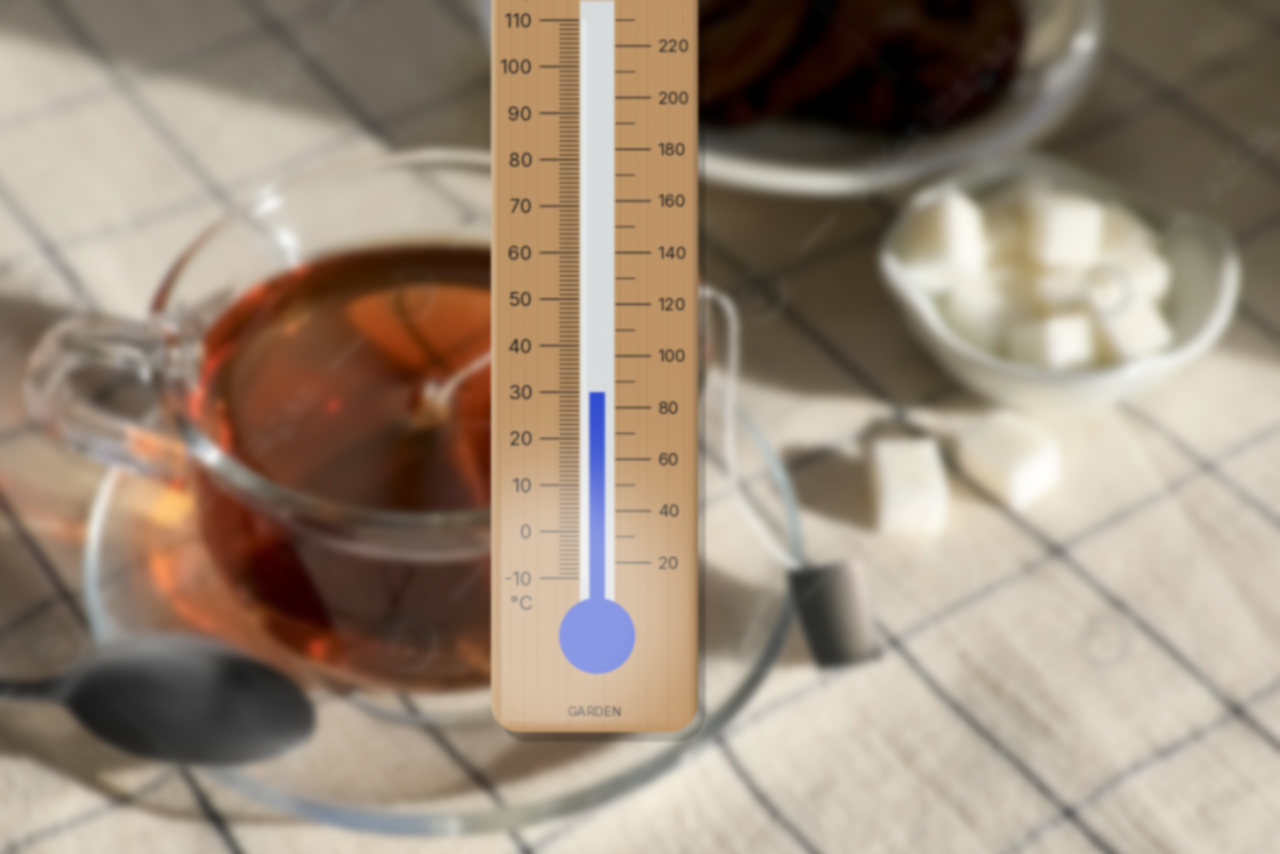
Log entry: **30** °C
